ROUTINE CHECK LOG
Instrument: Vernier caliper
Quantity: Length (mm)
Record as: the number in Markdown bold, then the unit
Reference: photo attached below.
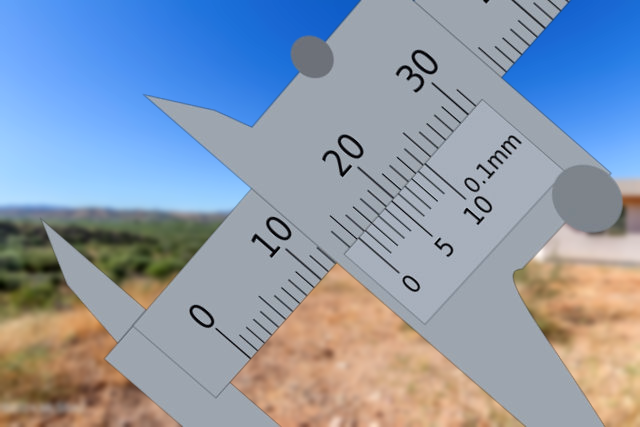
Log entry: **15.2** mm
